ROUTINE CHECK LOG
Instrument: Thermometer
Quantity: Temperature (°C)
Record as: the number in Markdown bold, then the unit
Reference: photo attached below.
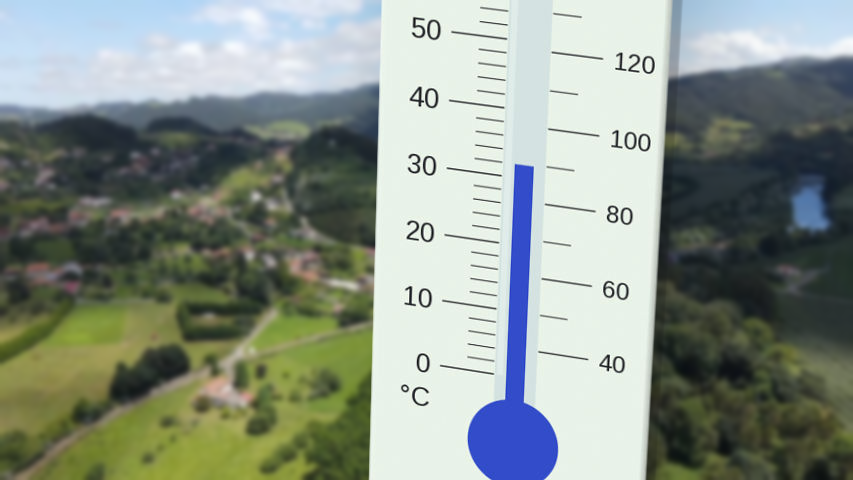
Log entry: **32** °C
